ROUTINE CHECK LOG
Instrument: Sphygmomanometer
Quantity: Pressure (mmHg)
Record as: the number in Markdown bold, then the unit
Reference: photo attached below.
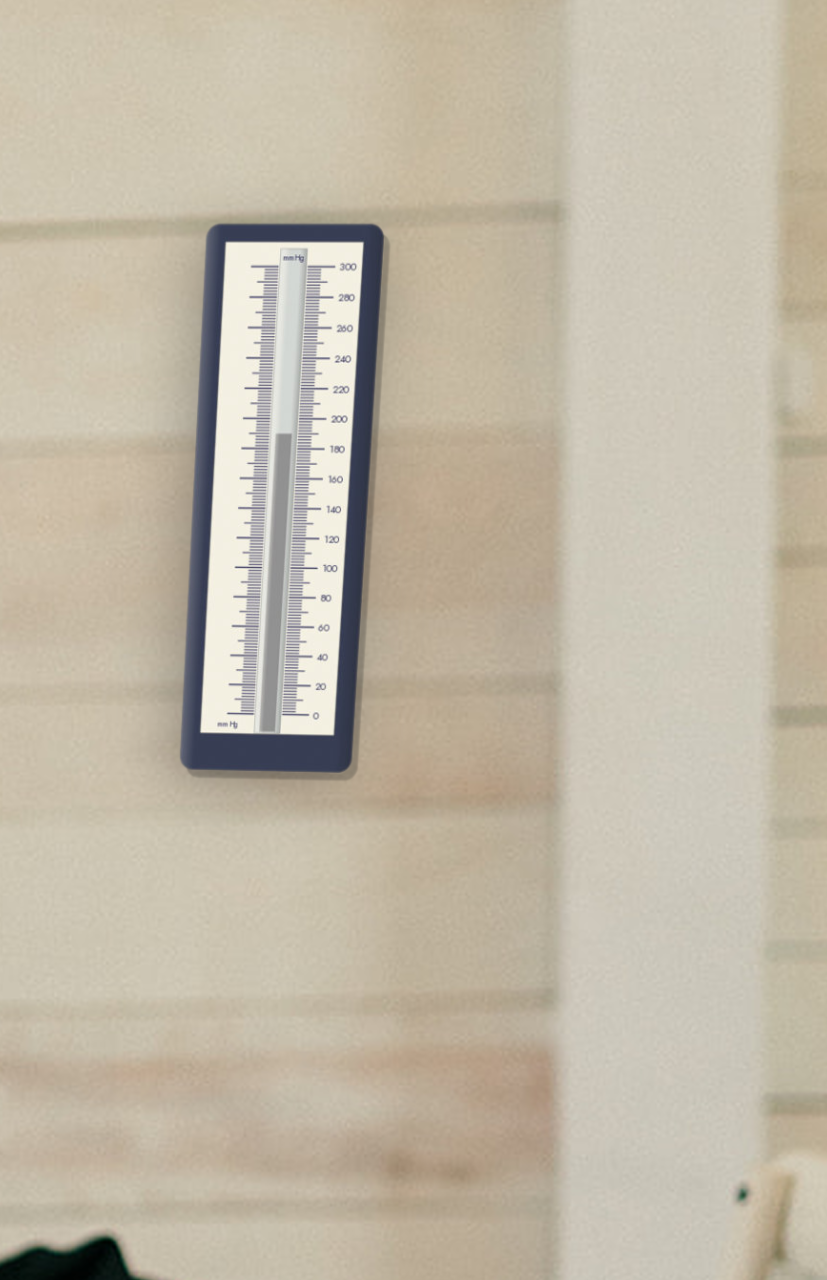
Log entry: **190** mmHg
